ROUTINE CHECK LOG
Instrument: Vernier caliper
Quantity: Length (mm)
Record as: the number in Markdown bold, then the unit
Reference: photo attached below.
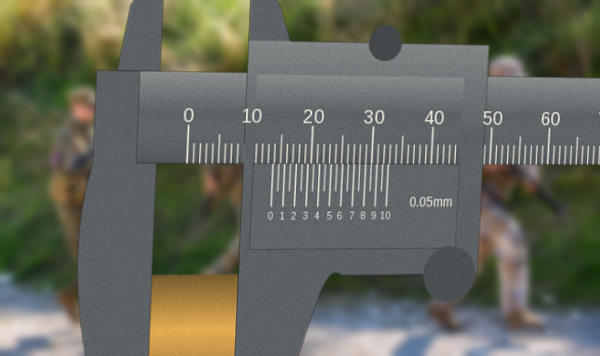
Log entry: **13.8** mm
